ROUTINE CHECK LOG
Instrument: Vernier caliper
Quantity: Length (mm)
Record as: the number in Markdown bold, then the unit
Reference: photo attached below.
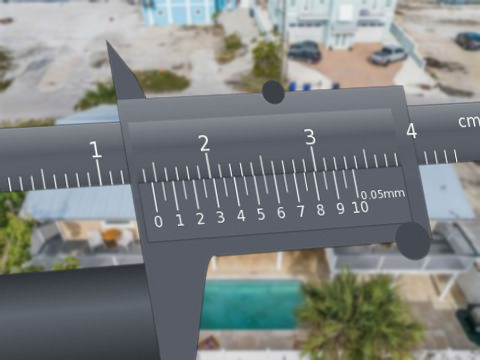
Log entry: **14.6** mm
